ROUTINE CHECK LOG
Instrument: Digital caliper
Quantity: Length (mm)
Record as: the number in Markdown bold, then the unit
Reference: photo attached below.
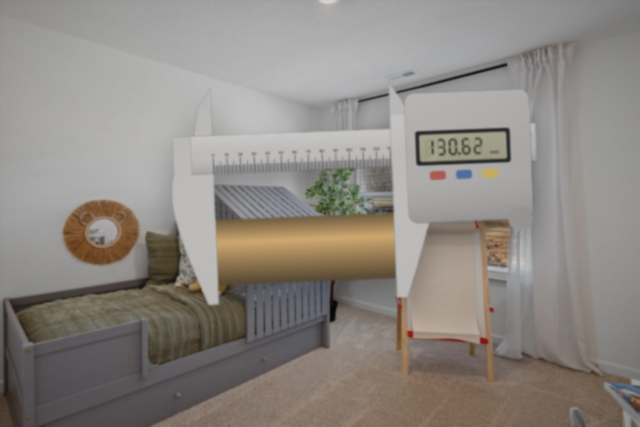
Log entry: **130.62** mm
